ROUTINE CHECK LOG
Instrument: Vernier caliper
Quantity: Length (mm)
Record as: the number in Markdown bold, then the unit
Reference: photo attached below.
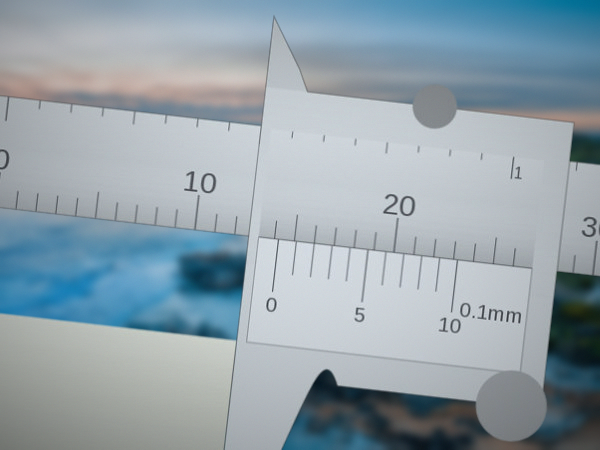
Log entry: **14.2** mm
